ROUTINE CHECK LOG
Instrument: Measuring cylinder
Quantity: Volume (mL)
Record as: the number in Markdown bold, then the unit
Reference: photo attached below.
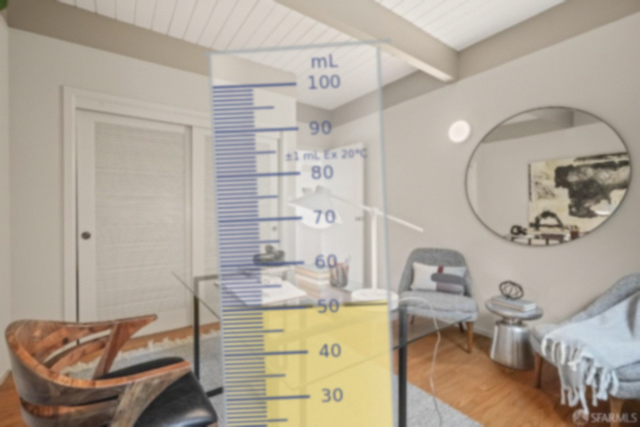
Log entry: **50** mL
